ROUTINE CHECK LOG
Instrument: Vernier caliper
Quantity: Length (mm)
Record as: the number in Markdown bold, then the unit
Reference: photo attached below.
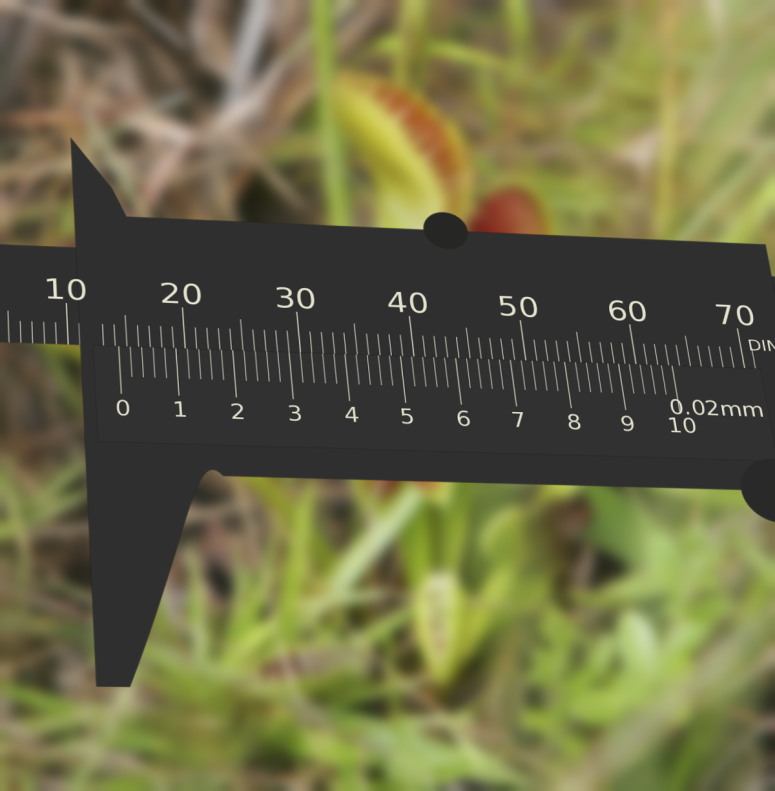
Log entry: **14.3** mm
